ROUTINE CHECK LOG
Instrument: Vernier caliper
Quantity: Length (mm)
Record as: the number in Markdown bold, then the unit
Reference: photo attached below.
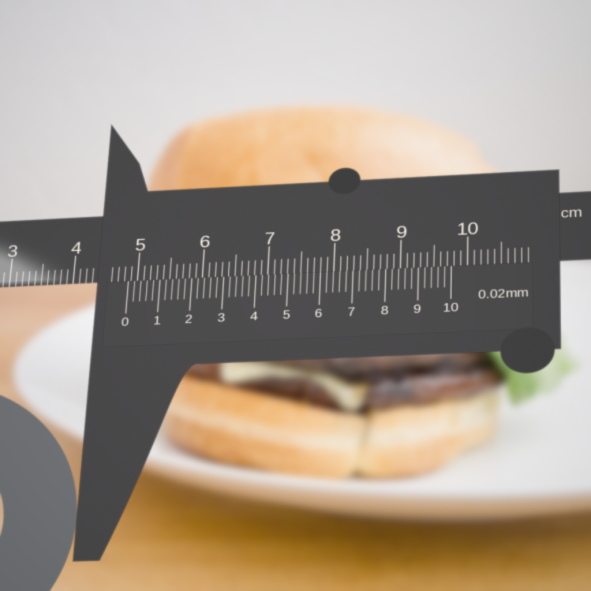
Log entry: **48.6** mm
